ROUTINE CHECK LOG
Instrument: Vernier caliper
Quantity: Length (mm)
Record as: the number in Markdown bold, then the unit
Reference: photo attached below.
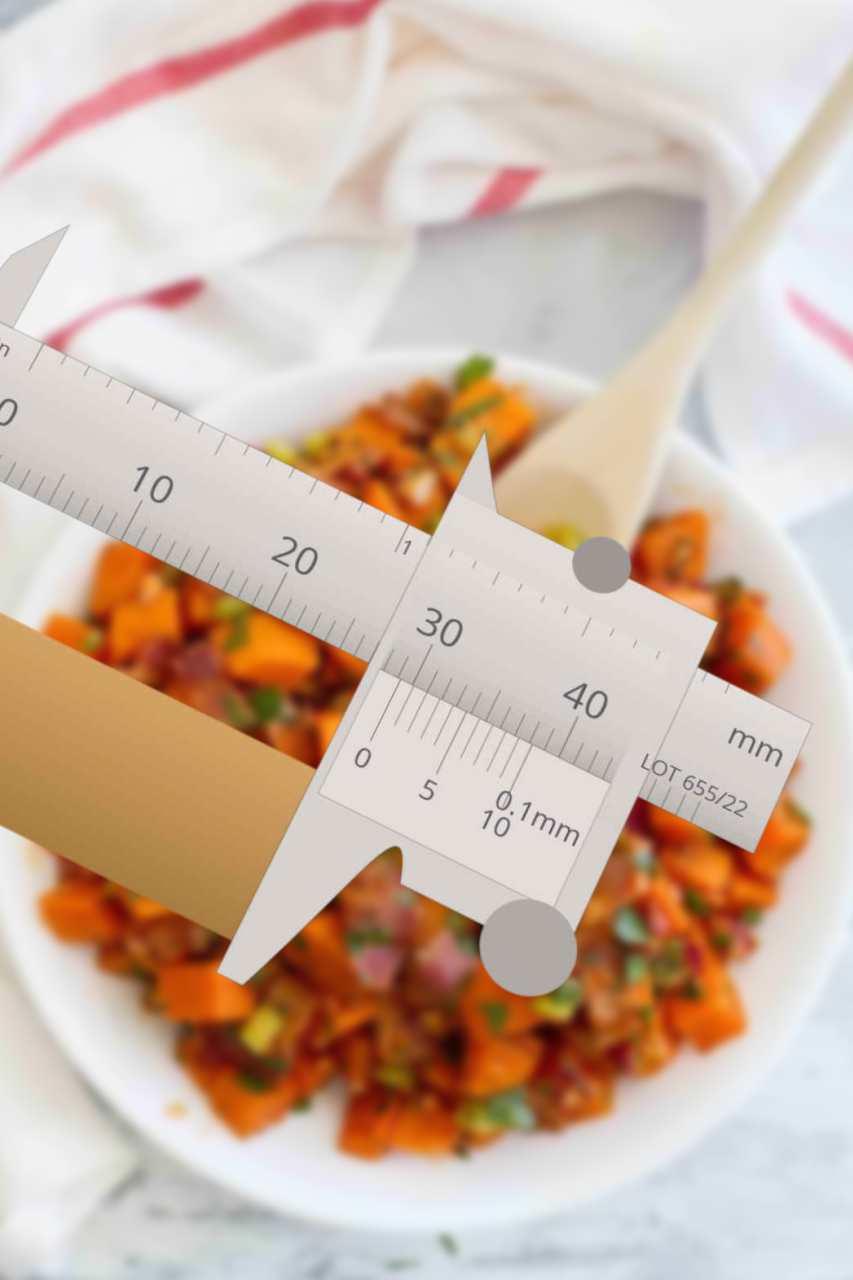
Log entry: **29.2** mm
